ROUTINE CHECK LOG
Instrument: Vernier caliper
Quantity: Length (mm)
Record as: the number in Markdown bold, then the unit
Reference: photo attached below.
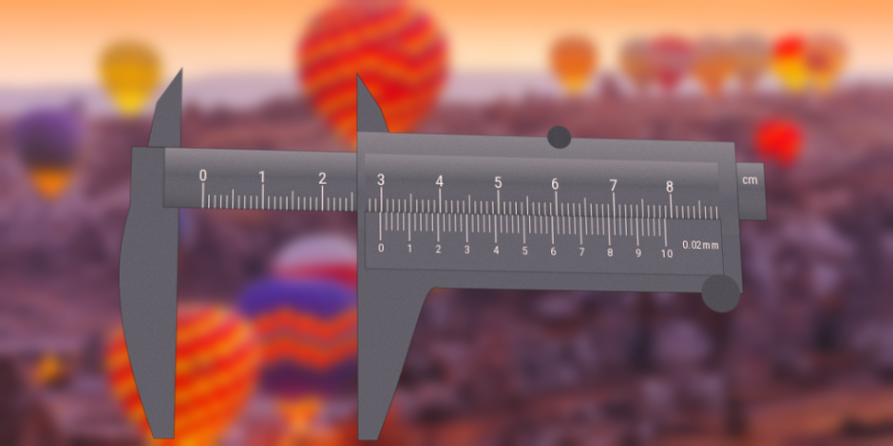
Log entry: **29.8** mm
